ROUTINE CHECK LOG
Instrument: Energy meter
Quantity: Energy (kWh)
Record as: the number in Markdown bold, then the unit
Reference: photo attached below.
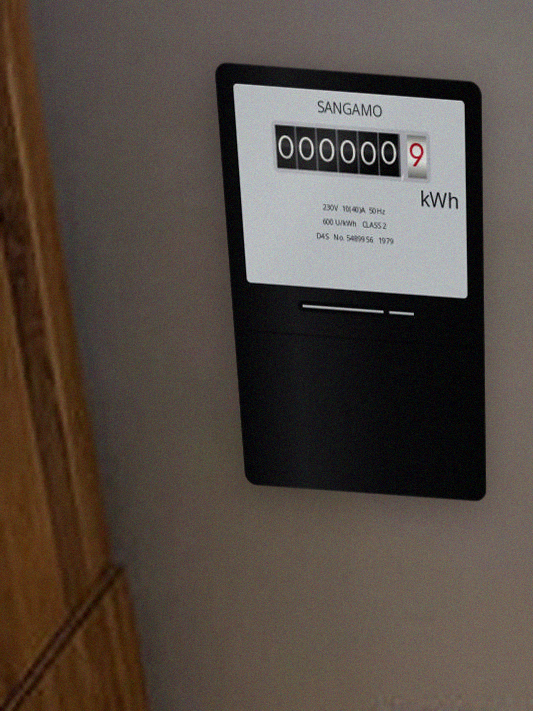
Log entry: **0.9** kWh
